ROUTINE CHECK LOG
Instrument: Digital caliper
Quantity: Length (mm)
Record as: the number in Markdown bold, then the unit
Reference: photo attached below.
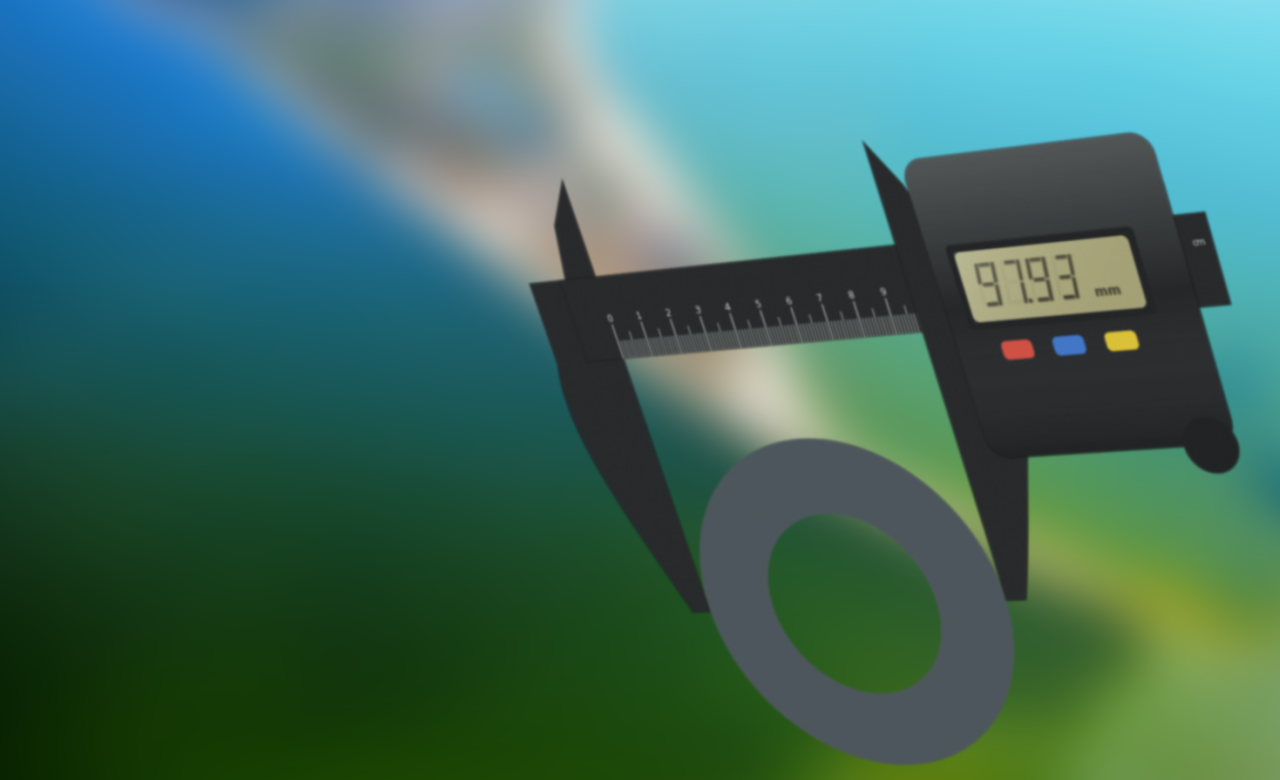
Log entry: **97.93** mm
